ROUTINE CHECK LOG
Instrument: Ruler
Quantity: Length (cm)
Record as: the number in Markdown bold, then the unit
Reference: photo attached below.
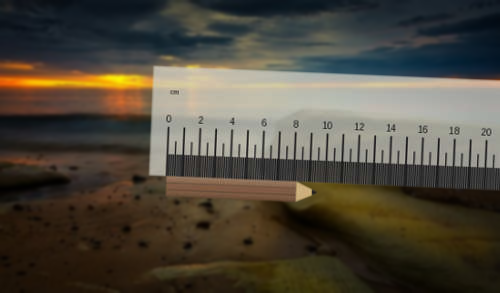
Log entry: **9.5** cm
